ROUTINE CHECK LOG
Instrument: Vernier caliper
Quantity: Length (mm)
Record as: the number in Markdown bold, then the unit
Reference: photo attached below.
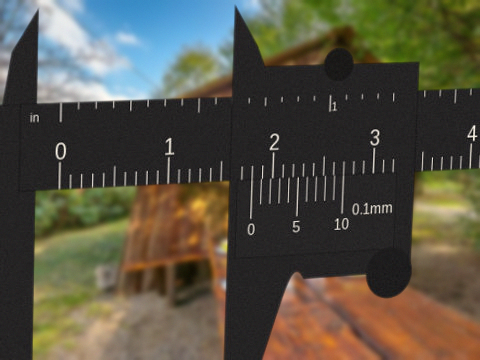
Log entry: **18.0** mm
